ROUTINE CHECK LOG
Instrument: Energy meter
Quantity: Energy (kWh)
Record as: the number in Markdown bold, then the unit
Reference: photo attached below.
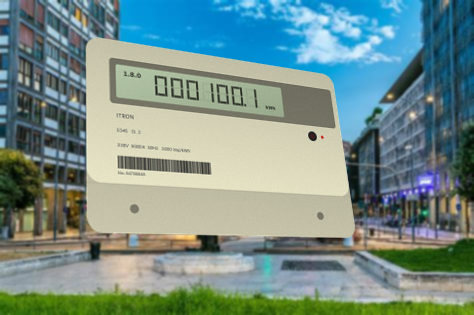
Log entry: **100.1** kWh
